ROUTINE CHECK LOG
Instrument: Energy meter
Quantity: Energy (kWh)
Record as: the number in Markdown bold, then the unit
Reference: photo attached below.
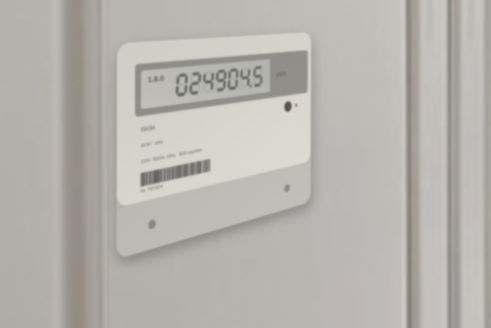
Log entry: **24904.5** kWh
